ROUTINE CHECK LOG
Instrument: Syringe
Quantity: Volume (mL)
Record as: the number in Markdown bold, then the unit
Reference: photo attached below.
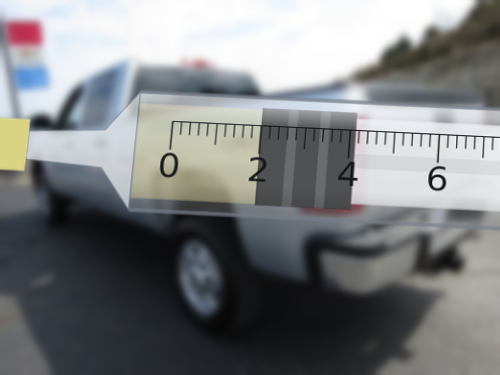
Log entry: **2** mL
